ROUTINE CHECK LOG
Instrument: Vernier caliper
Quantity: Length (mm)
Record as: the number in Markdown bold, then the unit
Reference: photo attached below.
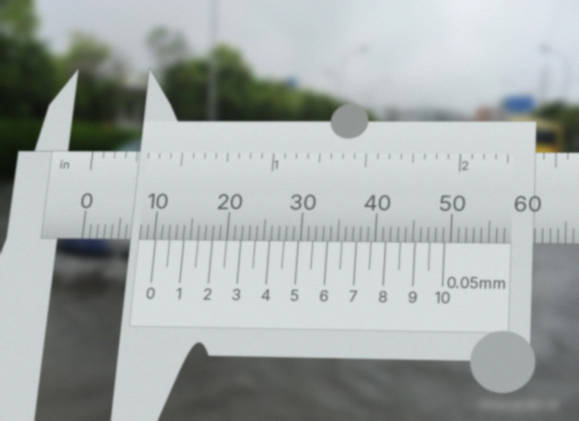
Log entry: **10.2** mm
